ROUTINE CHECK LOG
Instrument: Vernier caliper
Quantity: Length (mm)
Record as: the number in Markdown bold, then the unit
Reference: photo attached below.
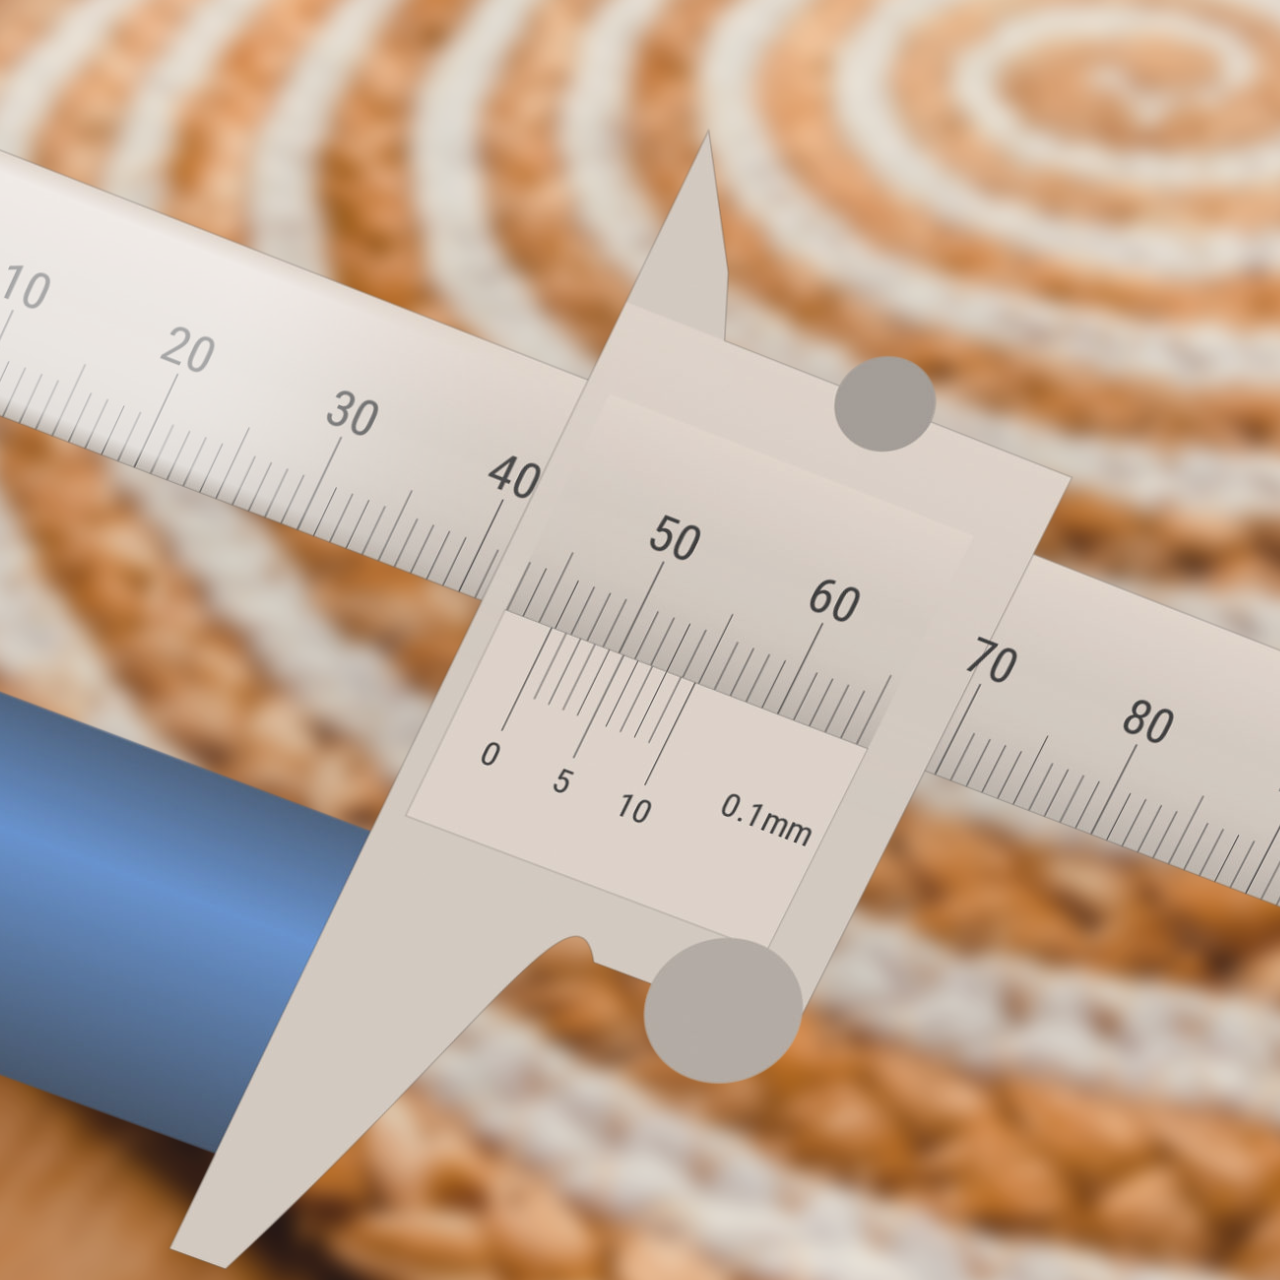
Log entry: **45.8** mm
